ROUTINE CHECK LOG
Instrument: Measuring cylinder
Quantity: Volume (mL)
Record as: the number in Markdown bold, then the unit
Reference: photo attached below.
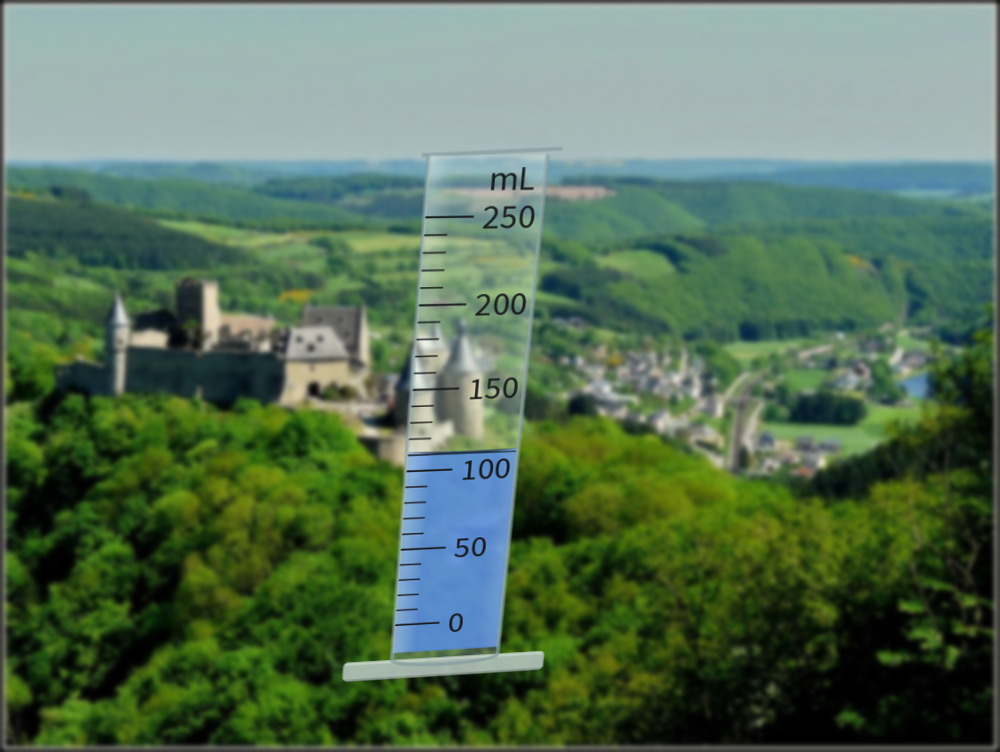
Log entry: **110** mL
